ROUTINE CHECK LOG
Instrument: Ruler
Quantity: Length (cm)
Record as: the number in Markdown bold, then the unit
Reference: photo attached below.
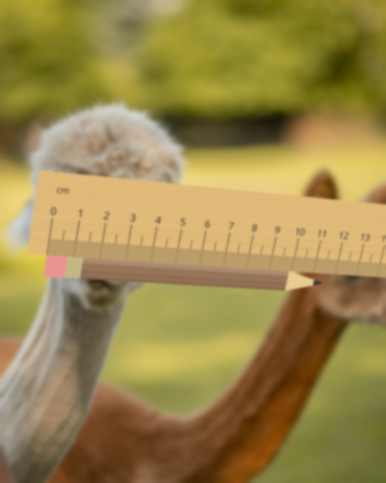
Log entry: **11.5** cm
